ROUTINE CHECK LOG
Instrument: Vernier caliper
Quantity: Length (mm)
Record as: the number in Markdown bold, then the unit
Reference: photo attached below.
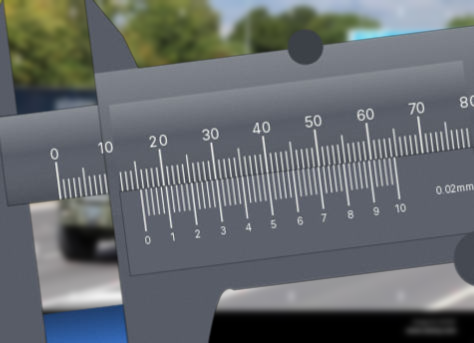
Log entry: **15.5** mm
